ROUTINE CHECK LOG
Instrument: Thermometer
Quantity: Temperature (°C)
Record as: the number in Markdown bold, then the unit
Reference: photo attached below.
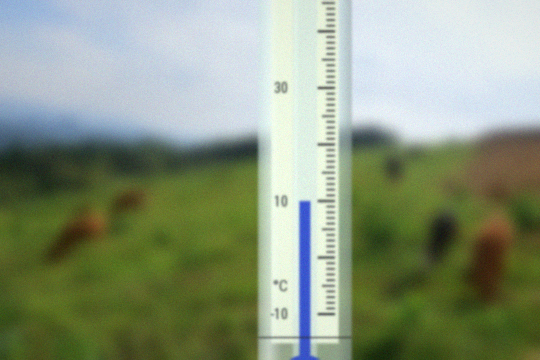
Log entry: **10** °C
